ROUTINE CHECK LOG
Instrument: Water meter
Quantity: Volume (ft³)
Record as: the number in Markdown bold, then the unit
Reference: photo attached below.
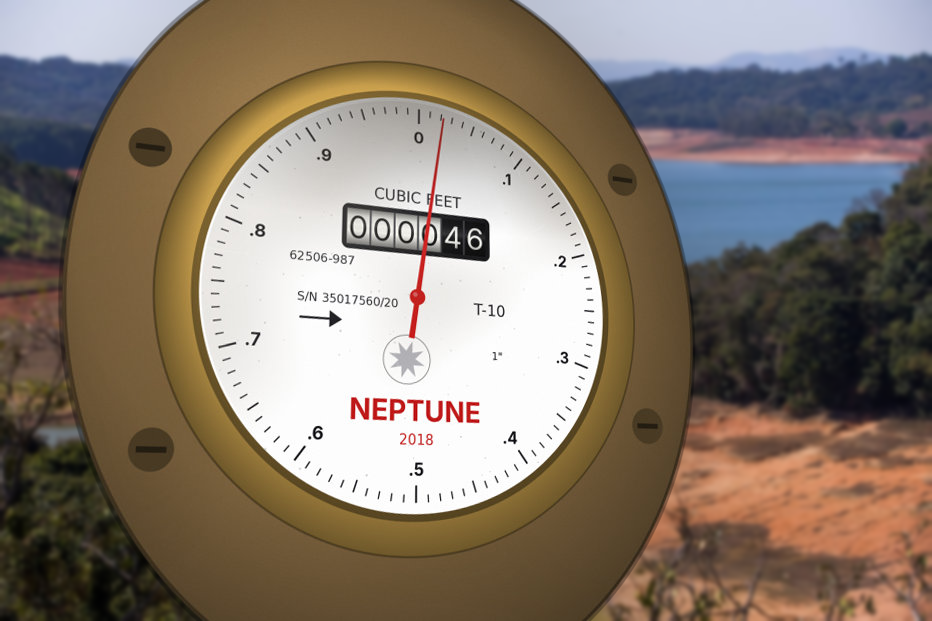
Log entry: **46.02** ft³
